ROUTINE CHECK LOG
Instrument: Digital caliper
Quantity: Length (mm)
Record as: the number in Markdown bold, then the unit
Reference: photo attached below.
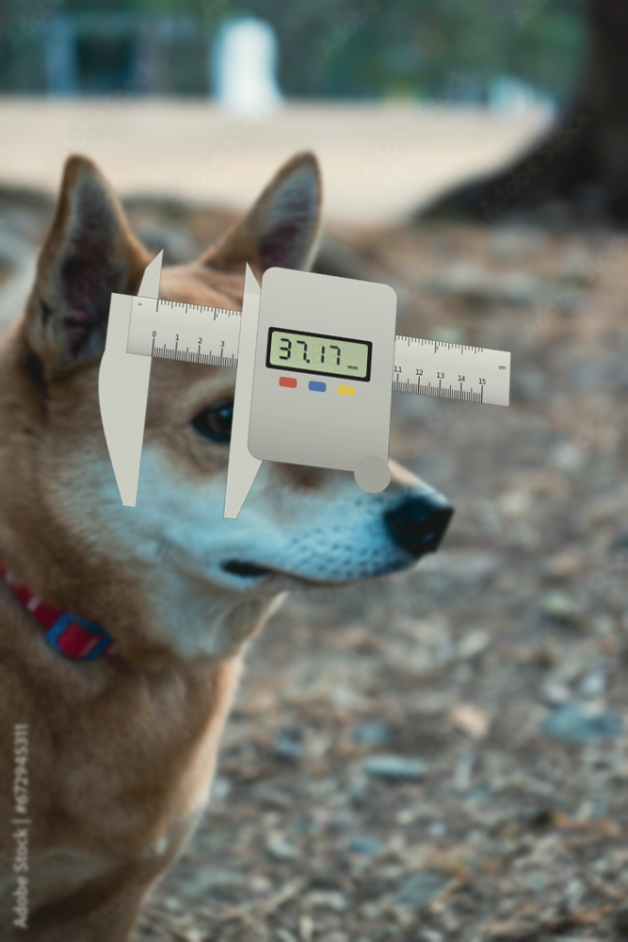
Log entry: **37.17** mm
